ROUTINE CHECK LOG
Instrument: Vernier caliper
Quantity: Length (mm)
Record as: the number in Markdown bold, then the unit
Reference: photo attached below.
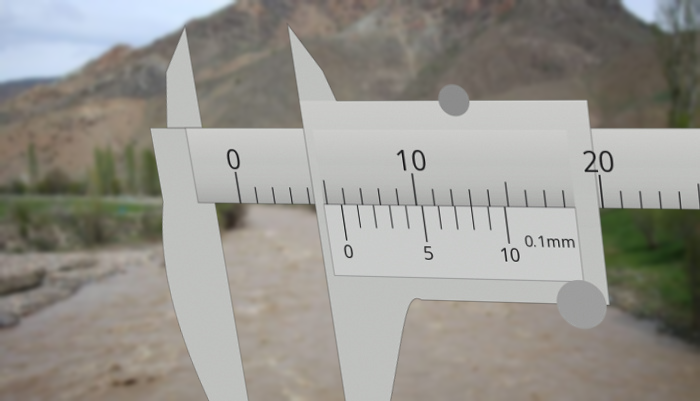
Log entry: **5.8** mm
